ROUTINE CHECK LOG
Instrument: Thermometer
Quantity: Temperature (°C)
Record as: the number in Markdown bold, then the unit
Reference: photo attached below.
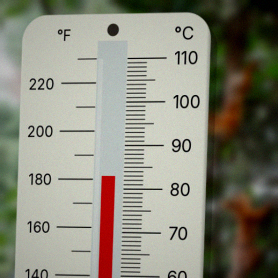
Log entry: **83** °C
